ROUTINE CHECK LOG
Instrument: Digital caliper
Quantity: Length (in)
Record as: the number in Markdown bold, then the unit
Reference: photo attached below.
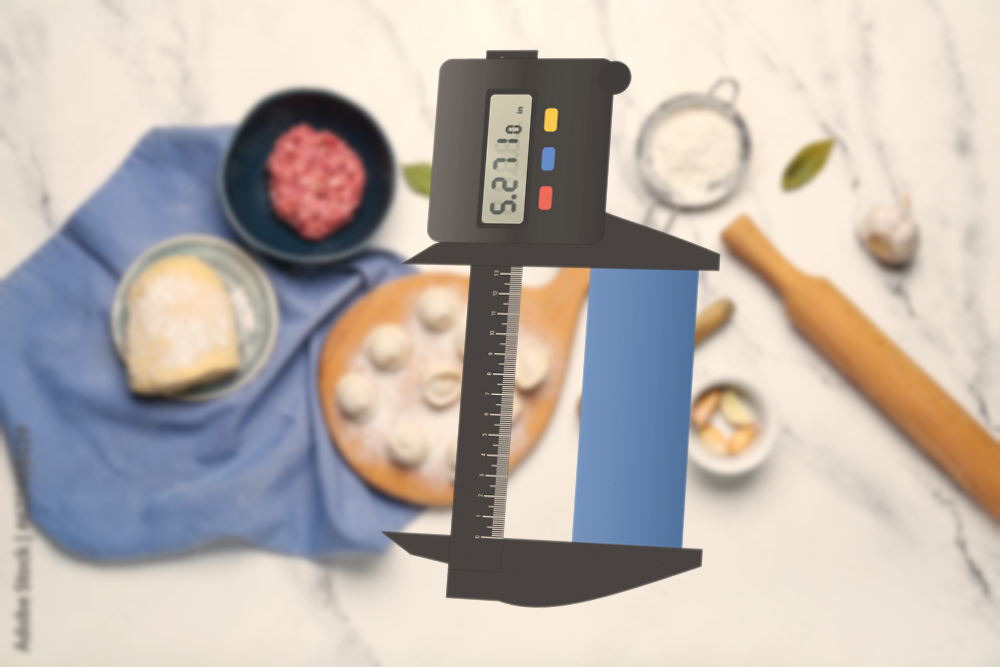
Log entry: **5.2710** in
